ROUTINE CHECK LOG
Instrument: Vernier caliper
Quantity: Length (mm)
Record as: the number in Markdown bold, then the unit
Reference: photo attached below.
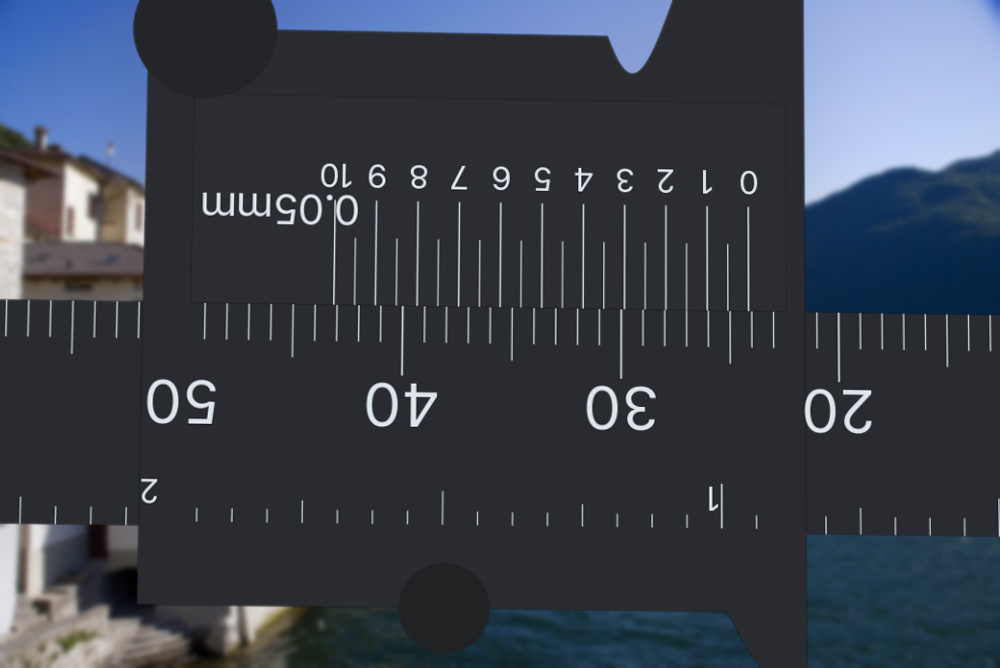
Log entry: **24.15** mm
